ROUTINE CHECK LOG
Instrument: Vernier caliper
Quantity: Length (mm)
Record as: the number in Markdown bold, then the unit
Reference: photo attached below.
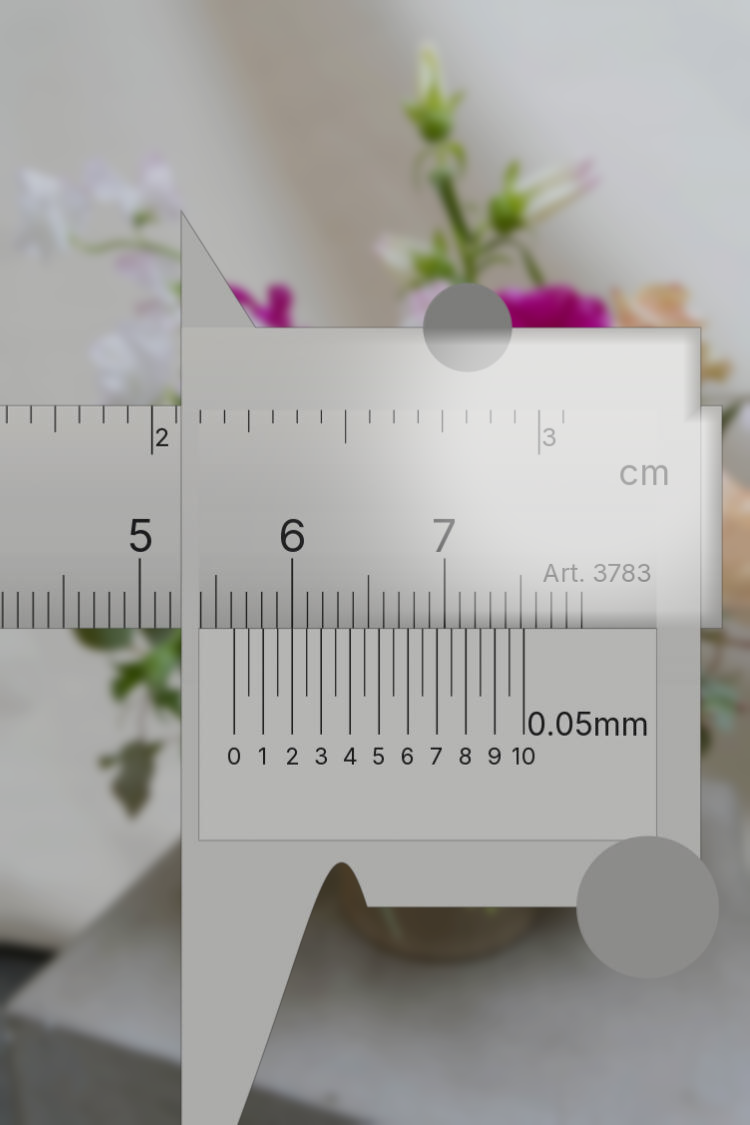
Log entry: **56.2** mm
